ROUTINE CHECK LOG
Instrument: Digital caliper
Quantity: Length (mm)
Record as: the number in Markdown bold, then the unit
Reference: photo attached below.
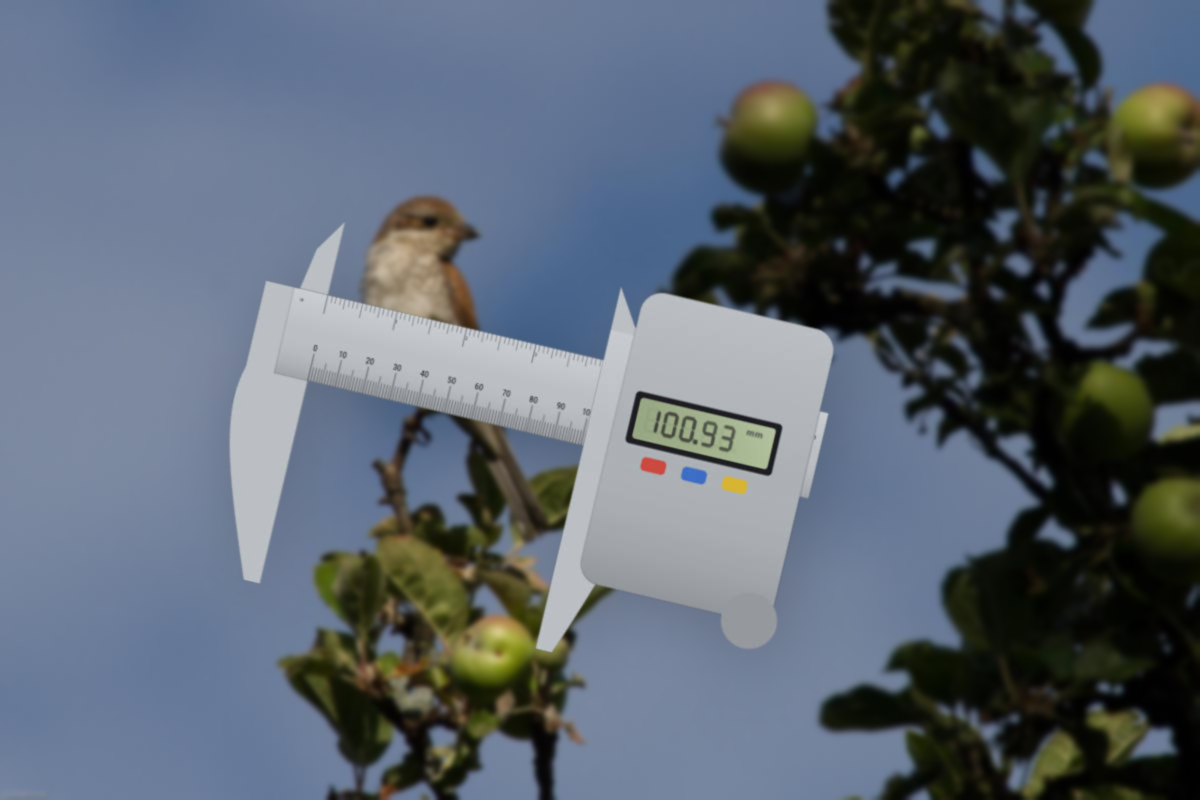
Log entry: **100.93** mm
